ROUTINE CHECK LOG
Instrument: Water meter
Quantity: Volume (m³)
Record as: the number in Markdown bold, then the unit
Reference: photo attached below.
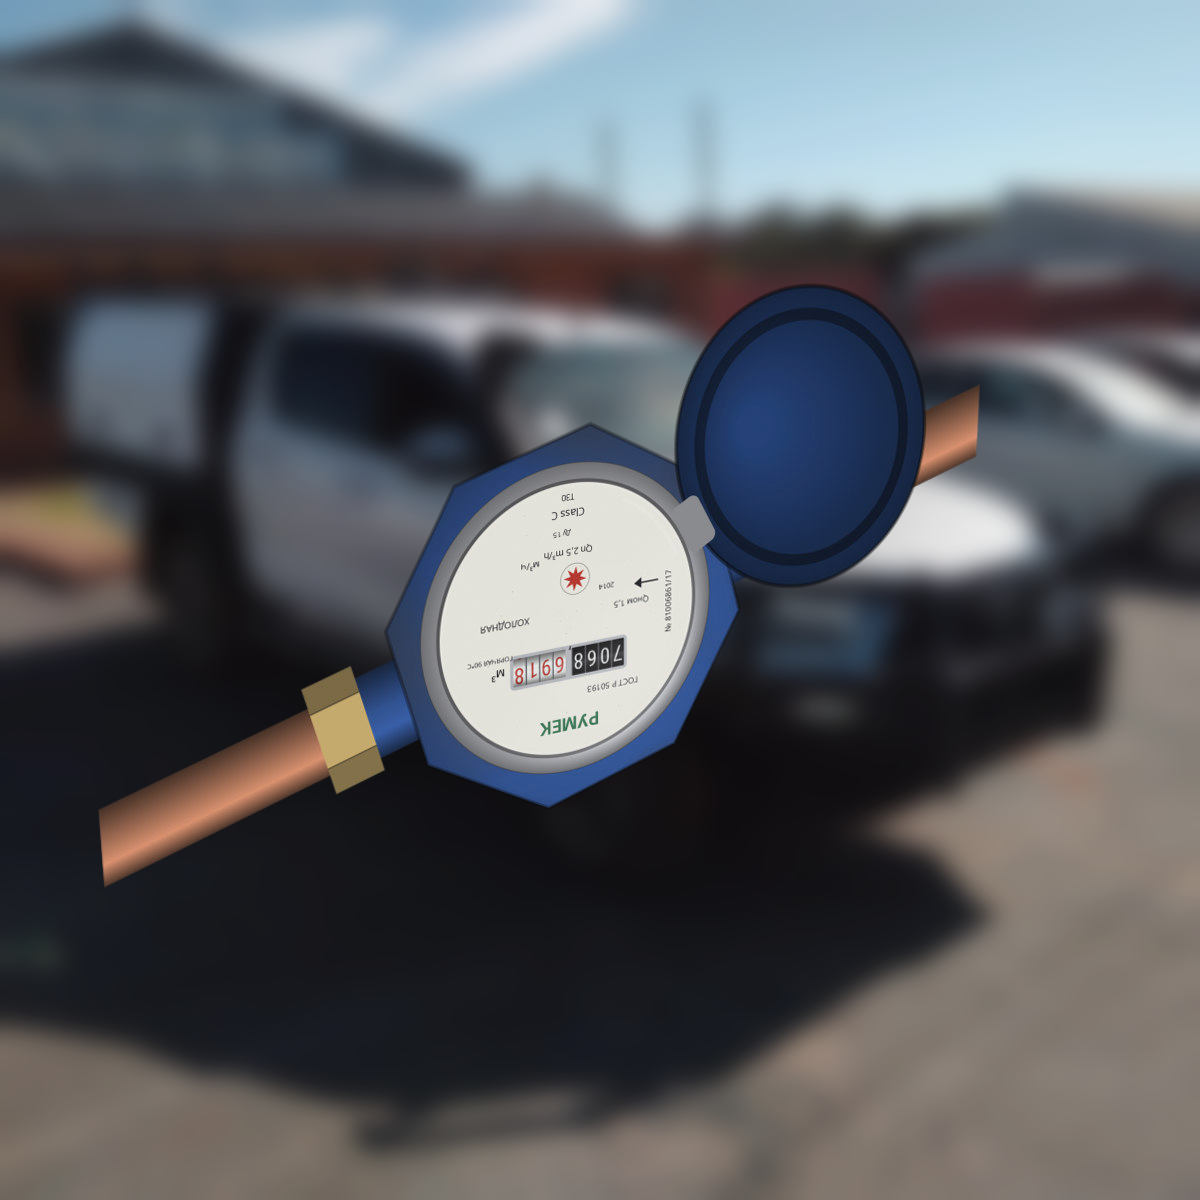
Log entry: **7068.6918** m³
